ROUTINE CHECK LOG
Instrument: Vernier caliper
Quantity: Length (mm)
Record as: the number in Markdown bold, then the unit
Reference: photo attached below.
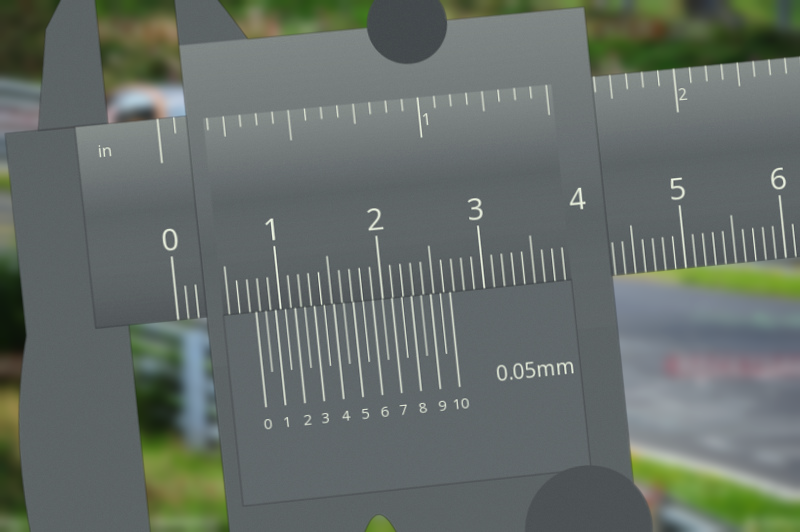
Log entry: **7.6** mm
